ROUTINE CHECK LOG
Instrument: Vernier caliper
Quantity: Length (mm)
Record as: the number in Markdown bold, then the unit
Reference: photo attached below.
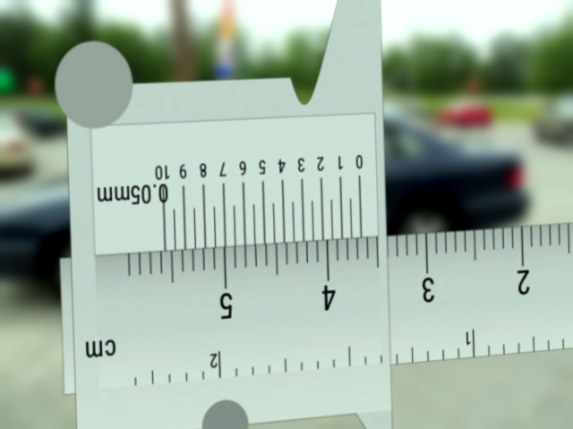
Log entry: **36.6** mm
